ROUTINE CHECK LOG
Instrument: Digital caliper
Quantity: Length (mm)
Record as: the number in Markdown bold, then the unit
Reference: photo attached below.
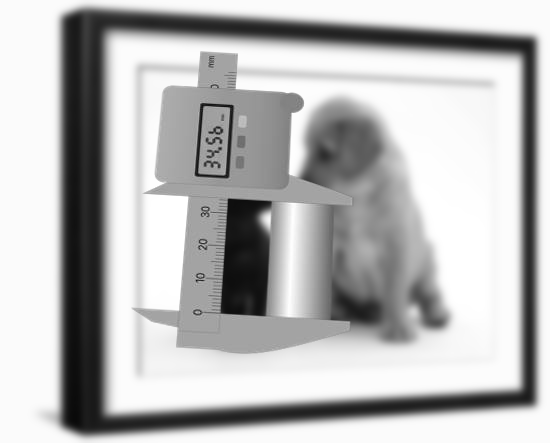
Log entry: **34.56** mm
